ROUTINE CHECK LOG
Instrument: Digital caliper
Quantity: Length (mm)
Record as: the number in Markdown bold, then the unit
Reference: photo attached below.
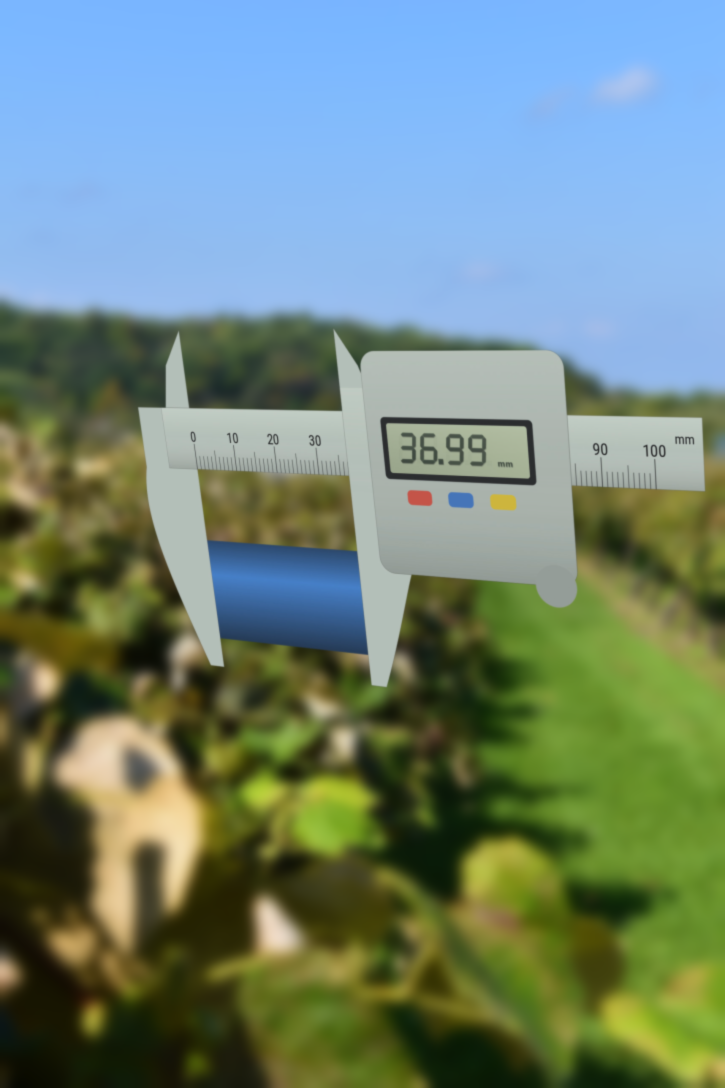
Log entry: **36.99** mm
